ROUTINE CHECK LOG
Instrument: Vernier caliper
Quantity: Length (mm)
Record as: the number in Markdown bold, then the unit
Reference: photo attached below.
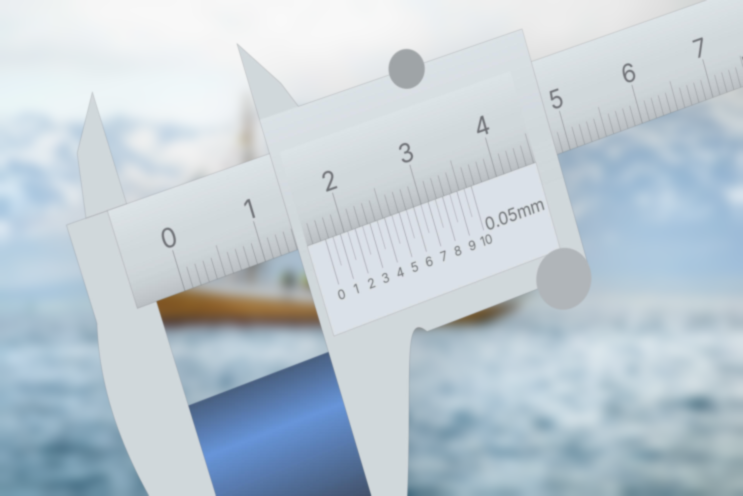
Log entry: **17.6** mm
